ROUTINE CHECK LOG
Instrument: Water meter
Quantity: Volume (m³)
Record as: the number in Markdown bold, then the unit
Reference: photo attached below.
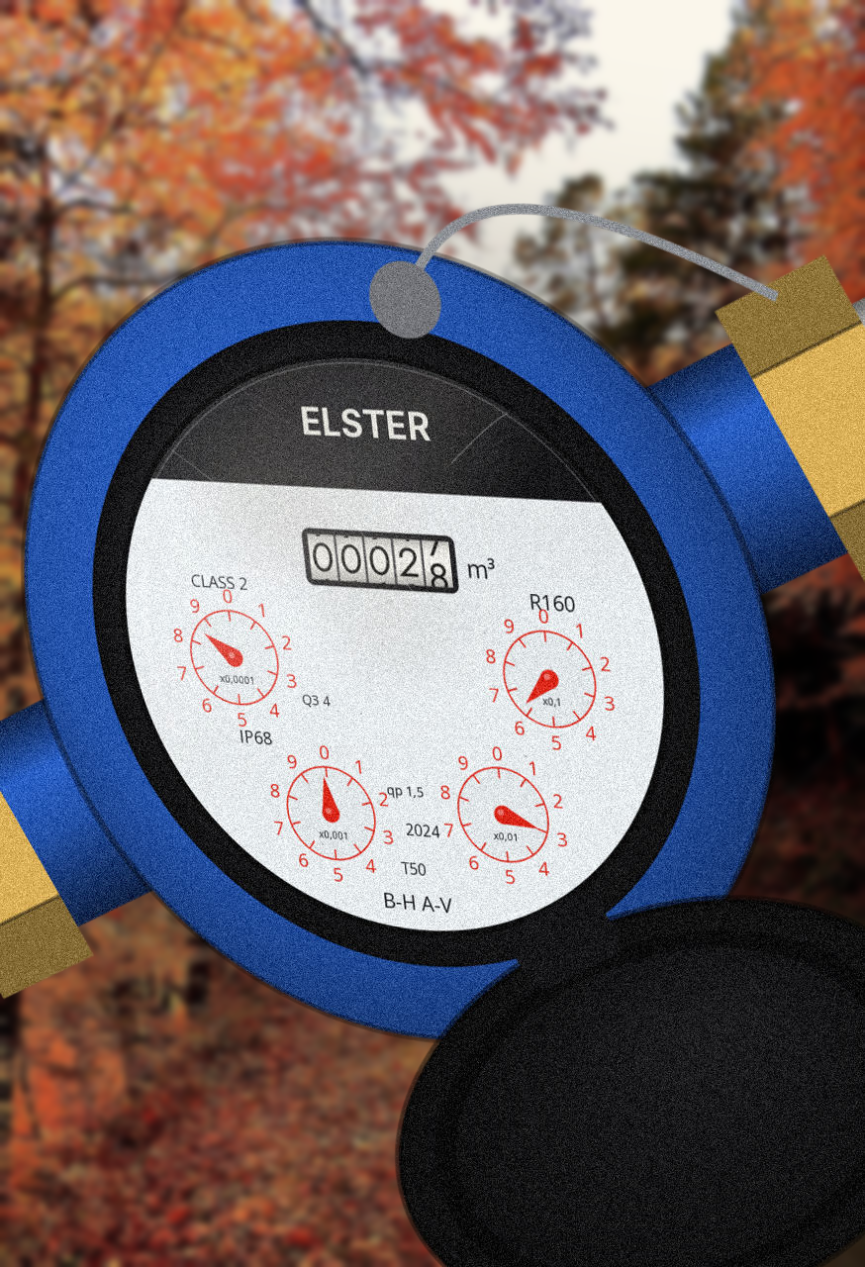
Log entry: **27.6298** m³
